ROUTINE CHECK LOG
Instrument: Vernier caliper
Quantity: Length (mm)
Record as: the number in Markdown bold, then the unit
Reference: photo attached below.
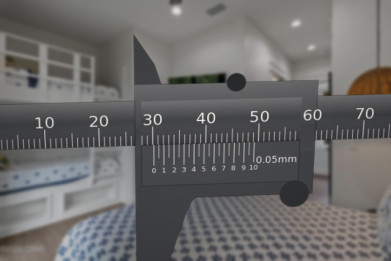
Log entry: **30.2** mm
